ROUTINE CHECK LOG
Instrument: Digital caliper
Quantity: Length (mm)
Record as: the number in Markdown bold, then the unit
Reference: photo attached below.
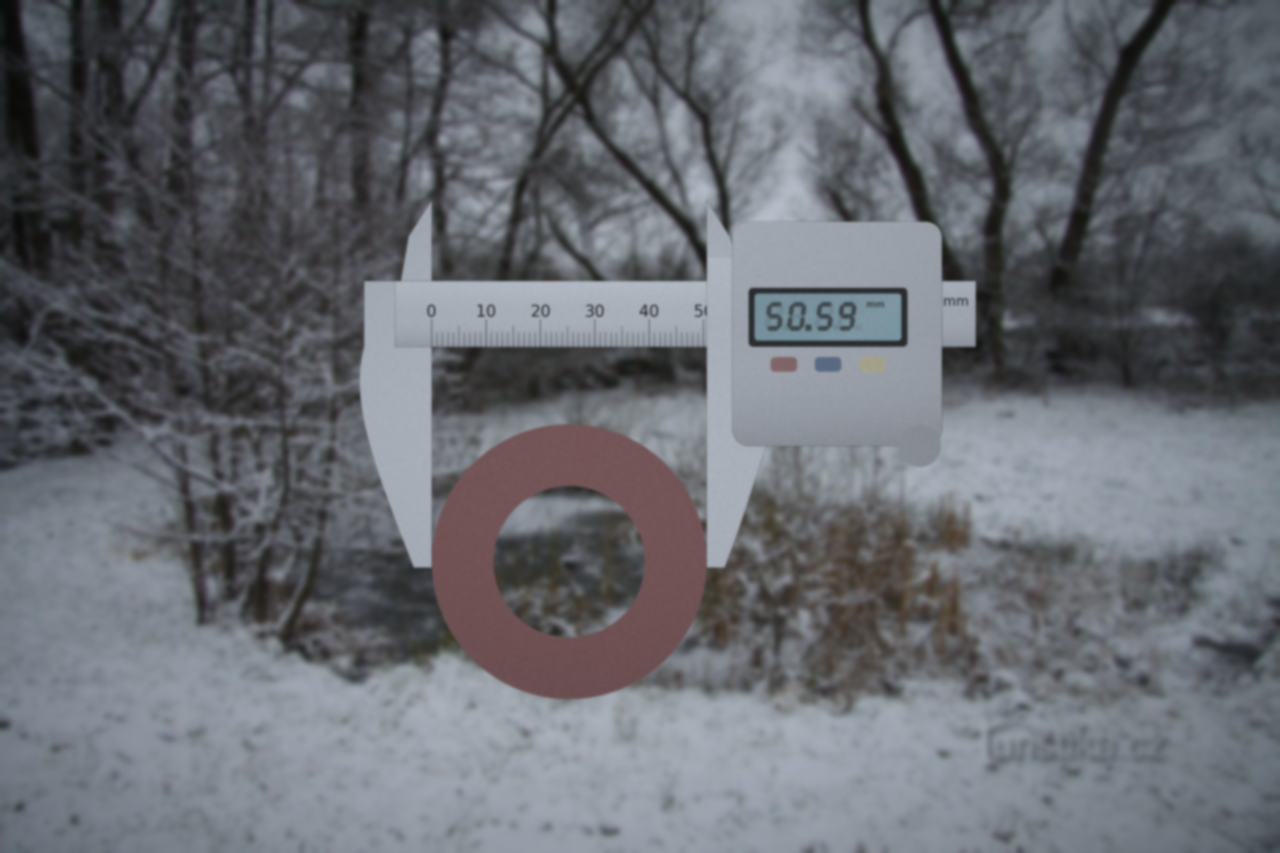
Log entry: **50.59** mm
